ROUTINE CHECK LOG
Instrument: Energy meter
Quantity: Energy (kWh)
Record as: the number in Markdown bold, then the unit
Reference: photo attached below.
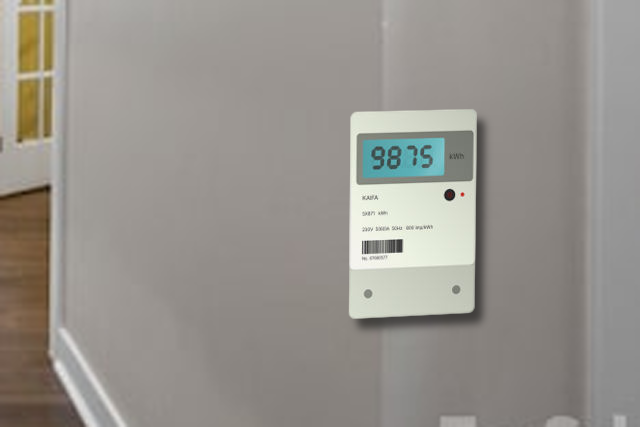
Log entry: **9875** kWh
